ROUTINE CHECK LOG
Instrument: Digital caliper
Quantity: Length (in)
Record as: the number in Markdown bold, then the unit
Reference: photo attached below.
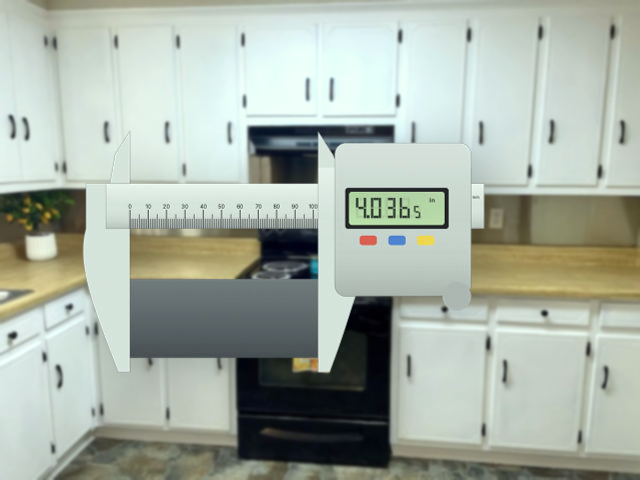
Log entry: **4.0365** in
